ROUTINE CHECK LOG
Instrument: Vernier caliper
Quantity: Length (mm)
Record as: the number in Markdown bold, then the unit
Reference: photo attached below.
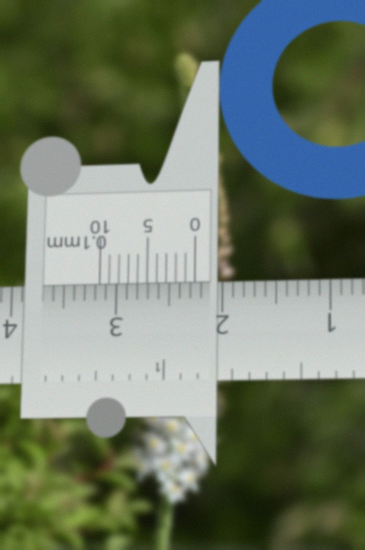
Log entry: **22.6** mm
